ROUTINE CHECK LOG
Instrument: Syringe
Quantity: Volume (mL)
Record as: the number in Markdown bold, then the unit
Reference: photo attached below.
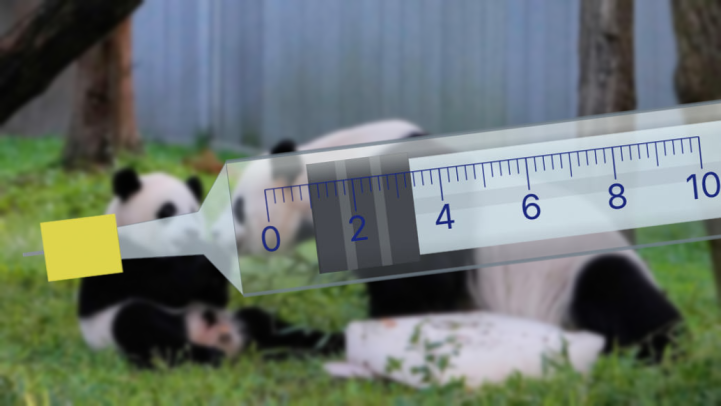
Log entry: **1** mL
